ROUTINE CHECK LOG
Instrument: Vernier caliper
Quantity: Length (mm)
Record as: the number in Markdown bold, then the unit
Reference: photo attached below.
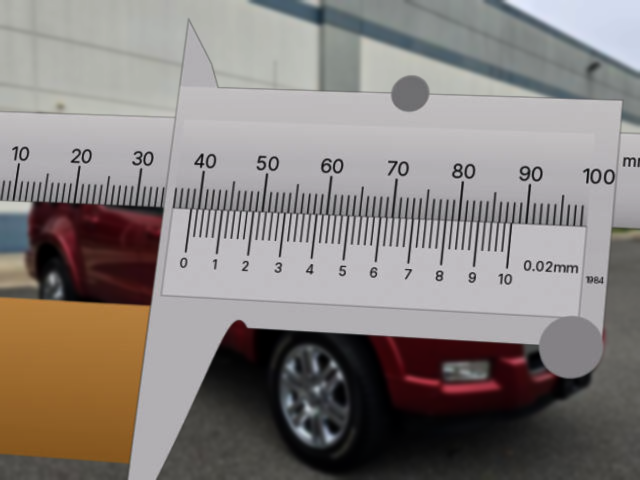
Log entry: **38.8** mm
